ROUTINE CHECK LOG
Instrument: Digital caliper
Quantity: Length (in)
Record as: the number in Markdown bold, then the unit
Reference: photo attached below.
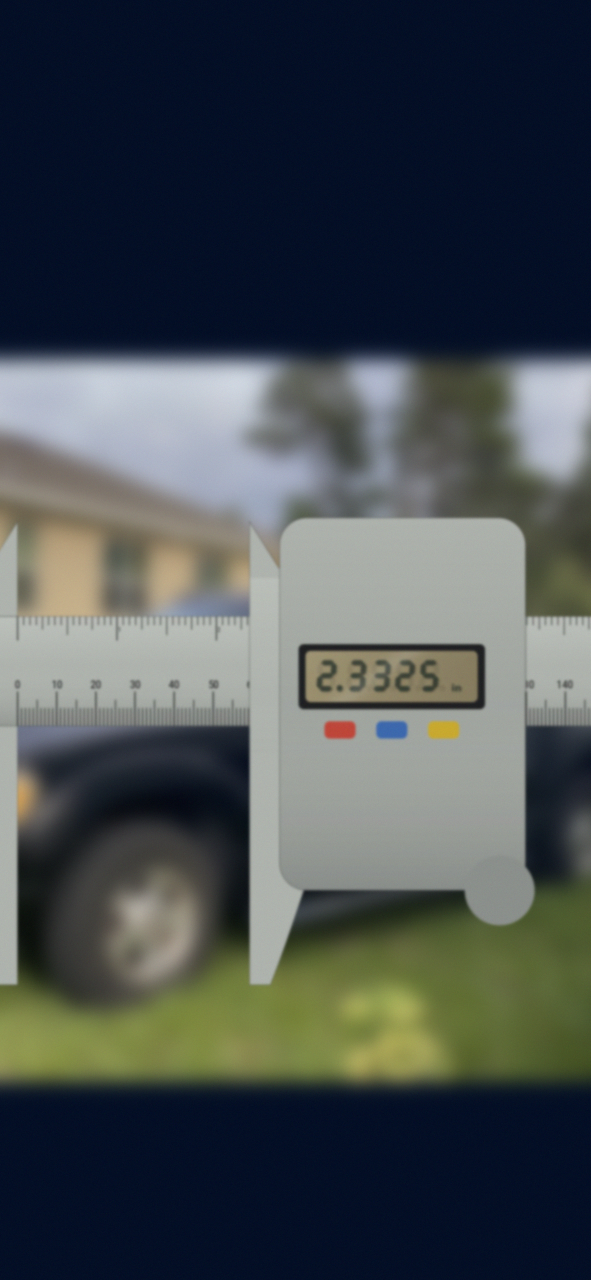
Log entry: **2.3325** in
